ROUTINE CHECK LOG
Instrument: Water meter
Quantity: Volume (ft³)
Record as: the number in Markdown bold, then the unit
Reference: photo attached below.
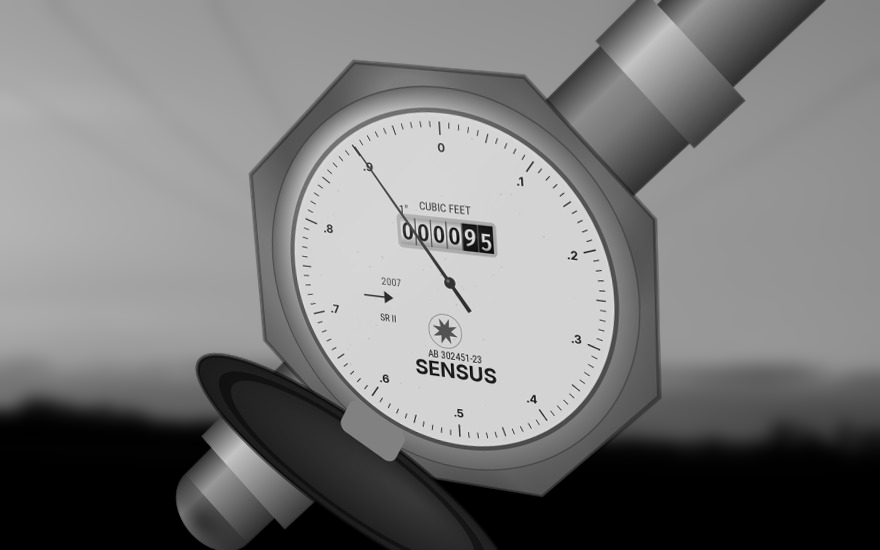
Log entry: **94.90** ft³
